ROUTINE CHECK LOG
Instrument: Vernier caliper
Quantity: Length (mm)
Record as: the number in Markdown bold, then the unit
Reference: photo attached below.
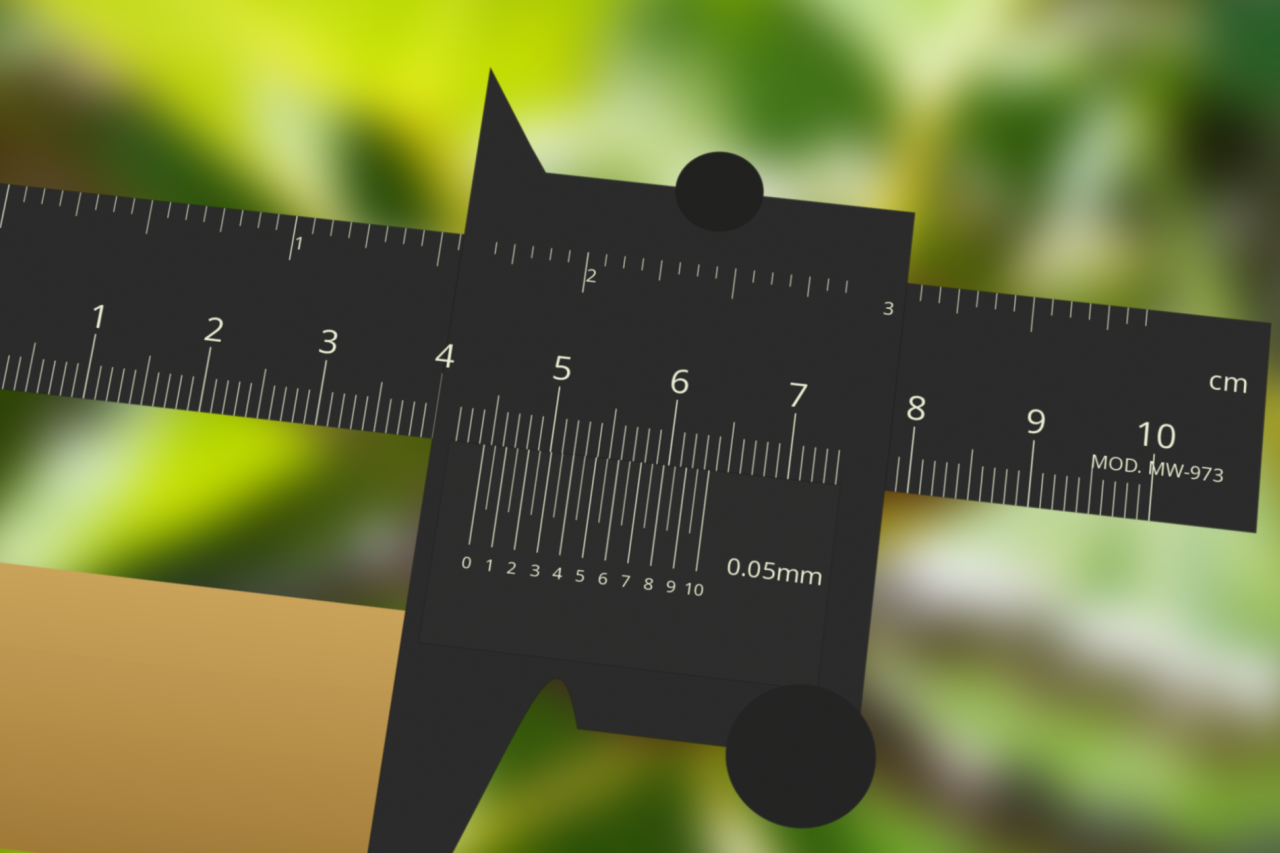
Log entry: **44.4** mm
